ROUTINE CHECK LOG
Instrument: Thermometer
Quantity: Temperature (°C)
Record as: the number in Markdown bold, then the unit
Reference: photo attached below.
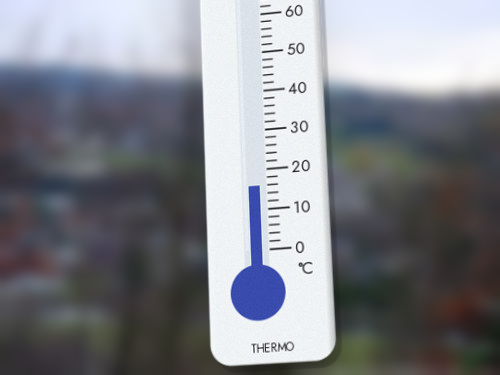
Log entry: **16** °C
